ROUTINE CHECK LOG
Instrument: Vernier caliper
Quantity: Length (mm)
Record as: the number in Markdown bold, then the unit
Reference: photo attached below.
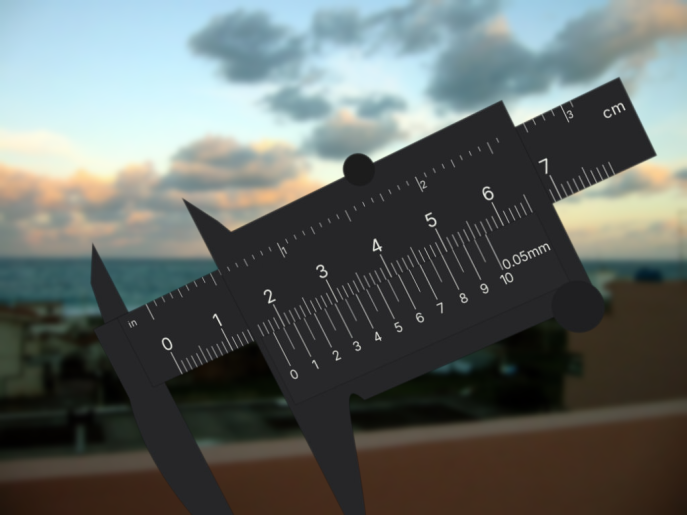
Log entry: **17.8** mm
